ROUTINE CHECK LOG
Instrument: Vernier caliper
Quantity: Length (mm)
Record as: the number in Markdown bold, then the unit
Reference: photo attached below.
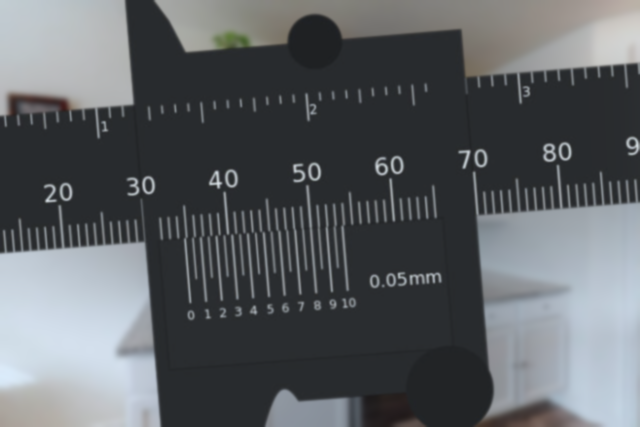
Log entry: **34.8** mm
